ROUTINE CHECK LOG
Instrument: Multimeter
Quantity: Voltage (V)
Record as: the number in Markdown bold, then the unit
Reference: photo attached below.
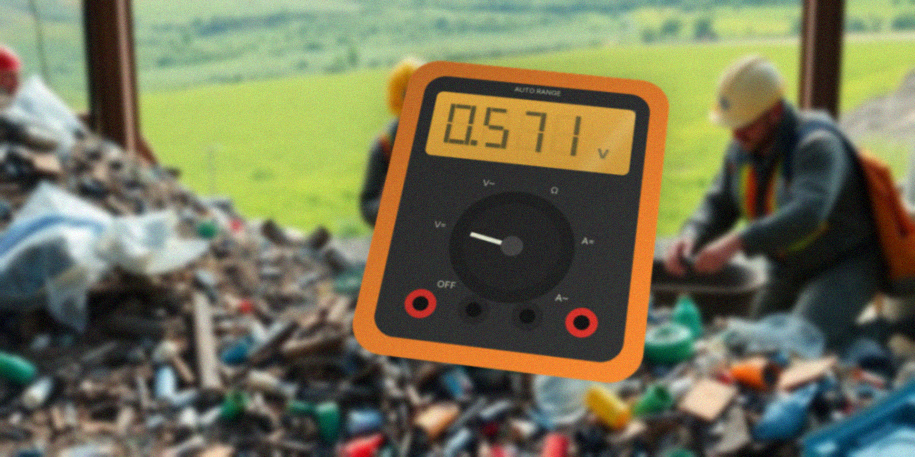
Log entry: **0.571** V
